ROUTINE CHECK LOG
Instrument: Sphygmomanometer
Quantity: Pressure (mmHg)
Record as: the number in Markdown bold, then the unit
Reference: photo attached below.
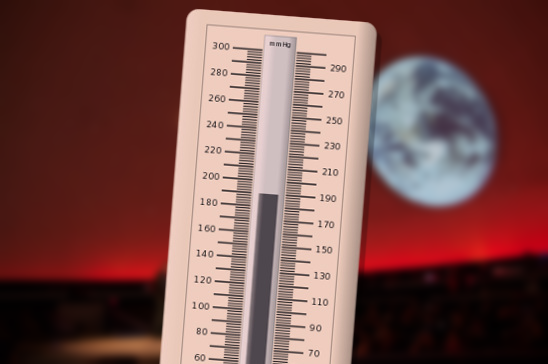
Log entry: **190** mmHg
